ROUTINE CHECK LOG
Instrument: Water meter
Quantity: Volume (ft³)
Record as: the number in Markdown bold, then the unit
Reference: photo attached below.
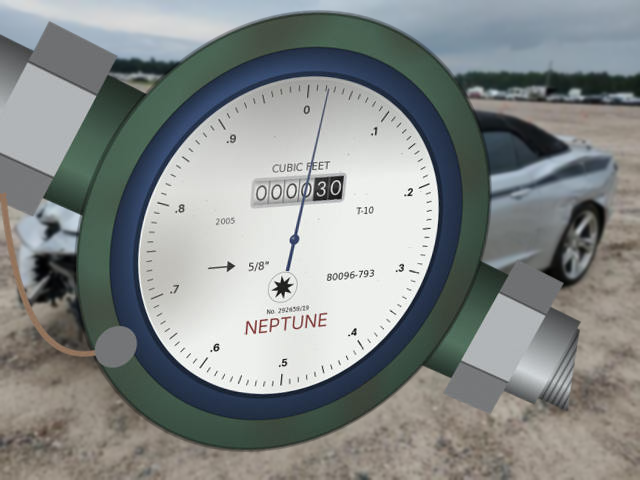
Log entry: **30.02** ft³
